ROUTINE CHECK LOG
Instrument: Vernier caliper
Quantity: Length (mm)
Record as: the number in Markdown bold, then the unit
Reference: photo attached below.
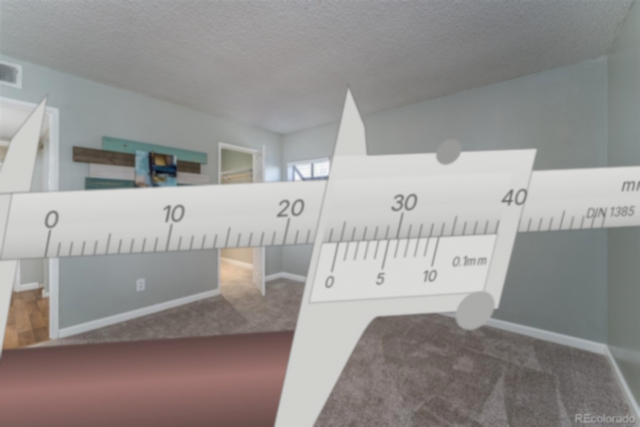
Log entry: **24.8** mm
